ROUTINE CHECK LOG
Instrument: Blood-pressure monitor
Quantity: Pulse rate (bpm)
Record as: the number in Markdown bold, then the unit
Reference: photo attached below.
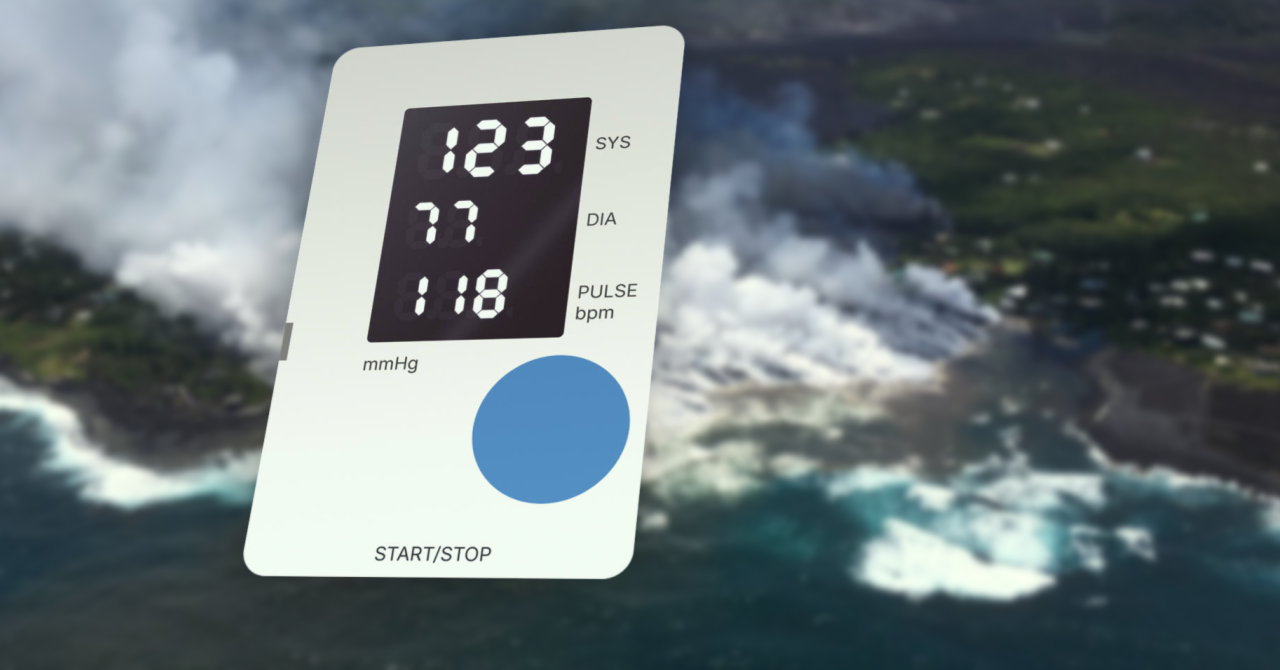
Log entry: **118** bpm
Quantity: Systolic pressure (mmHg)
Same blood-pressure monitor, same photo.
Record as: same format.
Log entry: **123** mmHg
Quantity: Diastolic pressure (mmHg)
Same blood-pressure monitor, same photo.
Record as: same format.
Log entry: **77** mmHg
